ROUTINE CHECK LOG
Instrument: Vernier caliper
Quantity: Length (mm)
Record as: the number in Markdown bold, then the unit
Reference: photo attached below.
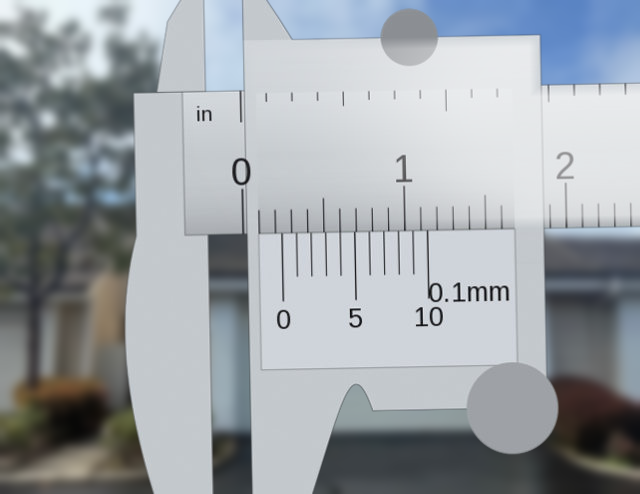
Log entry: **2.4** mm
